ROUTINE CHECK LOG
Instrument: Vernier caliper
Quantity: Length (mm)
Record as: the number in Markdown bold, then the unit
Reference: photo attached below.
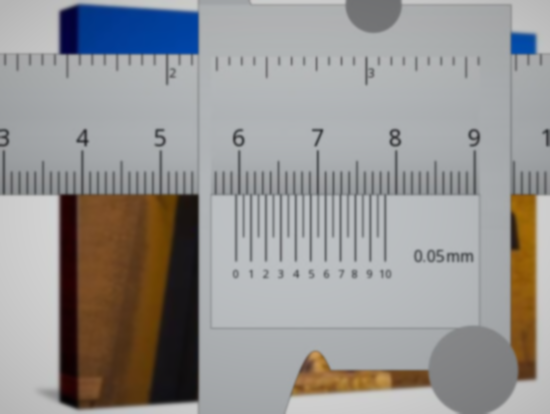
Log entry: **59.6** mm
